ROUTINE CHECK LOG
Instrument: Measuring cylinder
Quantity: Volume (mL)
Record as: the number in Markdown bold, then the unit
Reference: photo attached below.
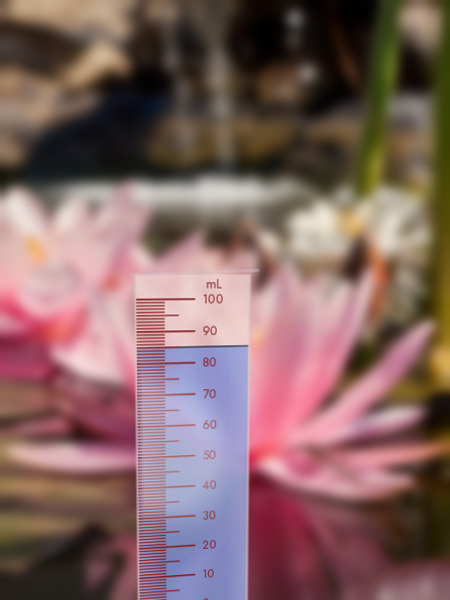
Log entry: **85** mL
